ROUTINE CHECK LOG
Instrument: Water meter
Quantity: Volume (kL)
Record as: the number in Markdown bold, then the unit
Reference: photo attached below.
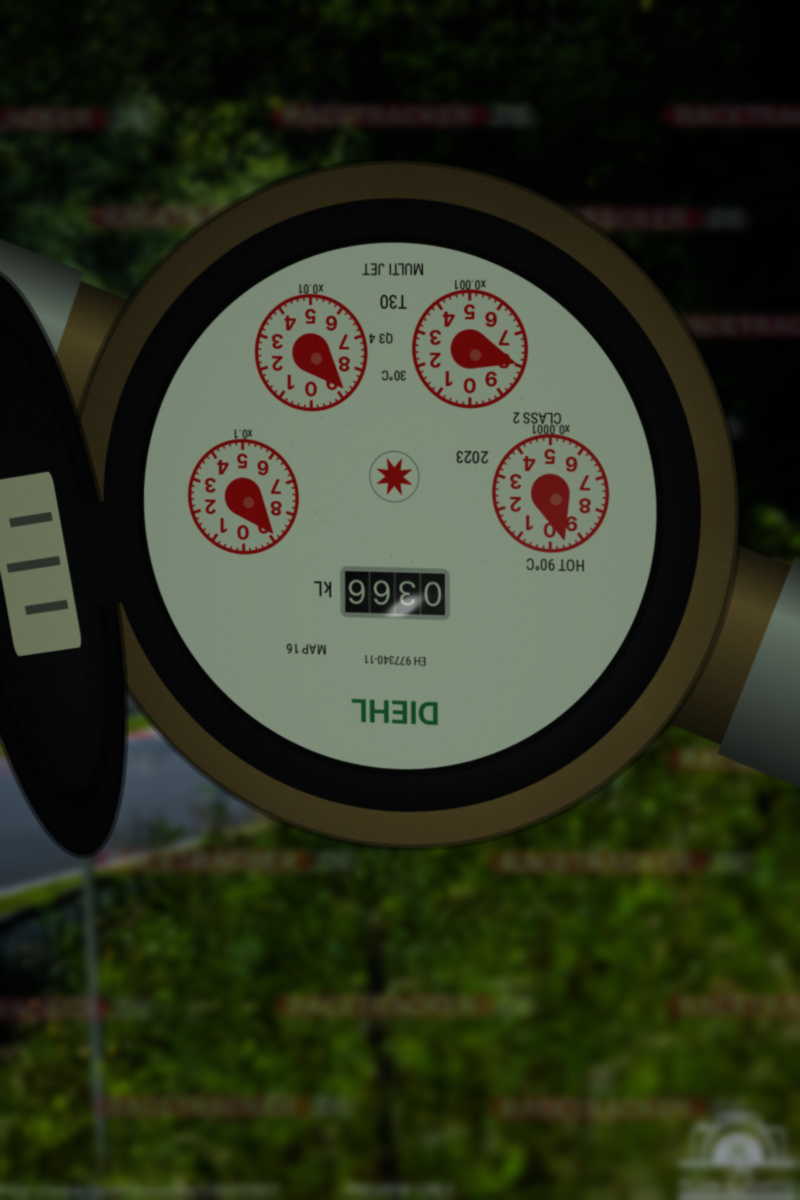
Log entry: **366.8879** kL
